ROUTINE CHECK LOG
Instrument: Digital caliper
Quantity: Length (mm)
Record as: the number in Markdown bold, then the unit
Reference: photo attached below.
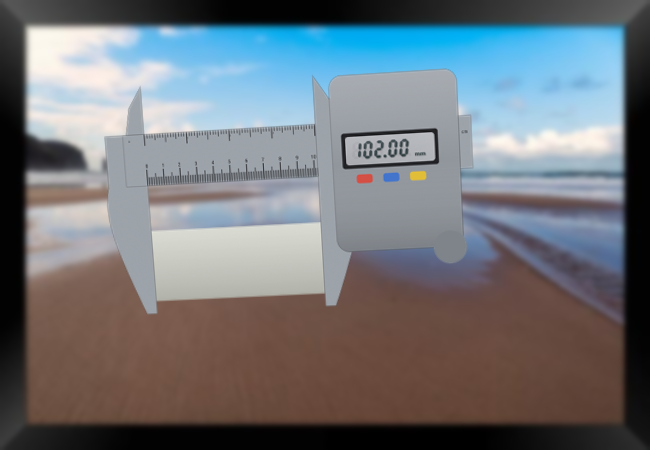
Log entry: **102.00** mm
